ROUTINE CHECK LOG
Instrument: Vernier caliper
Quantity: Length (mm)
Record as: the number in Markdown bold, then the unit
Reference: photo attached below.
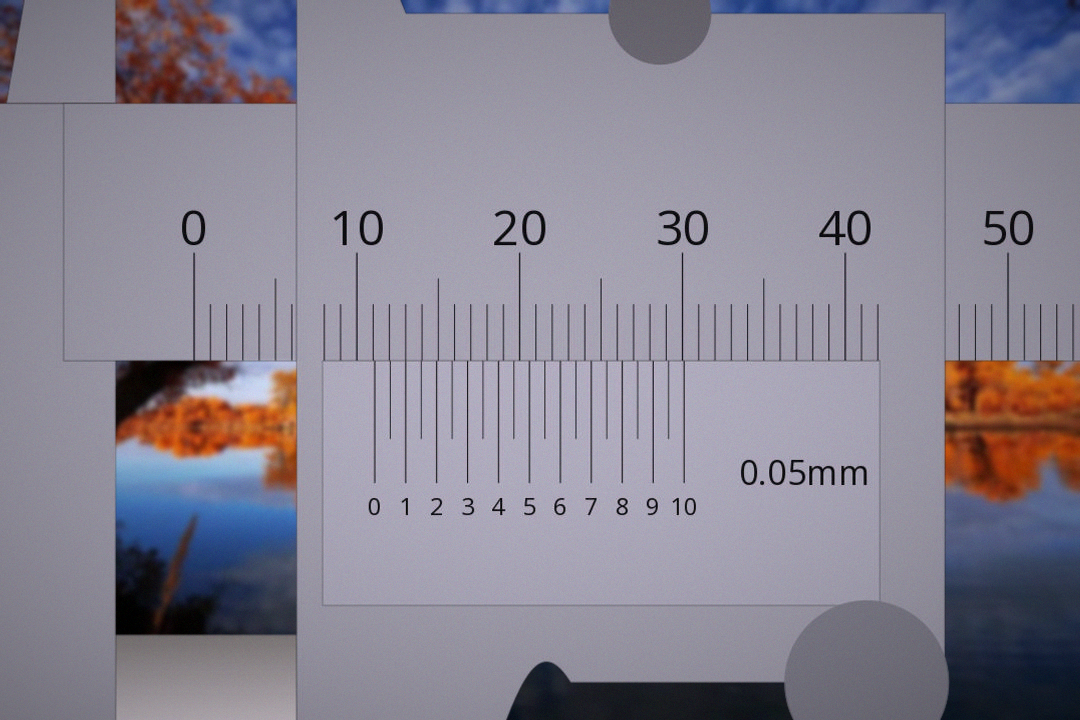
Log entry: **11.1** mm
